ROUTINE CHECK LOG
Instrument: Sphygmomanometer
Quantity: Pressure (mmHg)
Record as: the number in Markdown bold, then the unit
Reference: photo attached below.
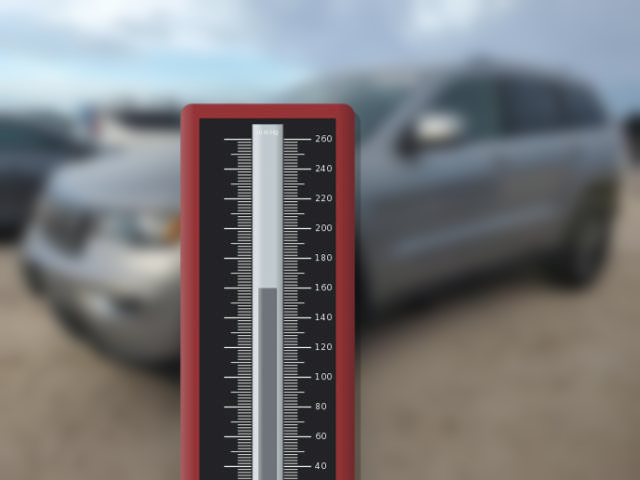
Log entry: **160** mmHg
